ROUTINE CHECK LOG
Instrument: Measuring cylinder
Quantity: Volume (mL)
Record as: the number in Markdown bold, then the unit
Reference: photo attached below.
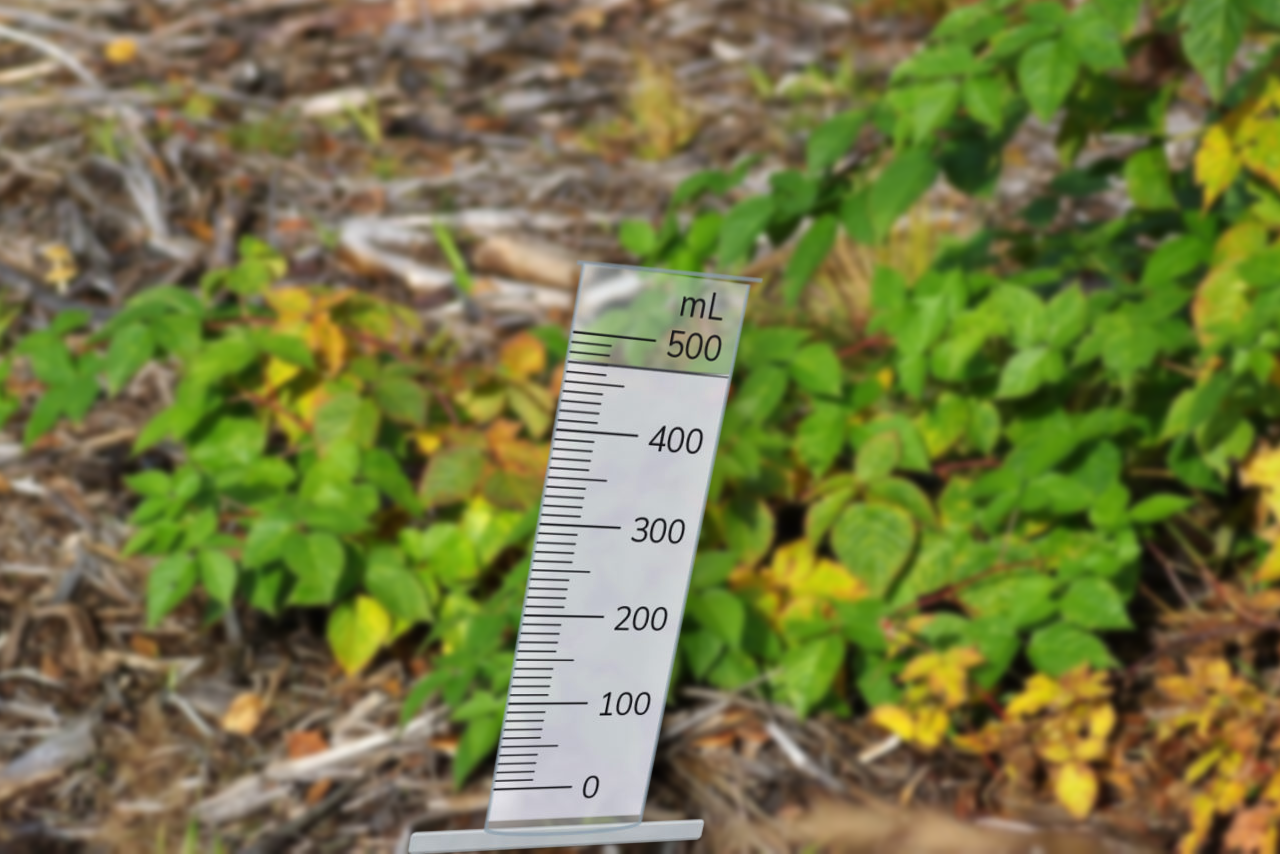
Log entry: **470** mL
